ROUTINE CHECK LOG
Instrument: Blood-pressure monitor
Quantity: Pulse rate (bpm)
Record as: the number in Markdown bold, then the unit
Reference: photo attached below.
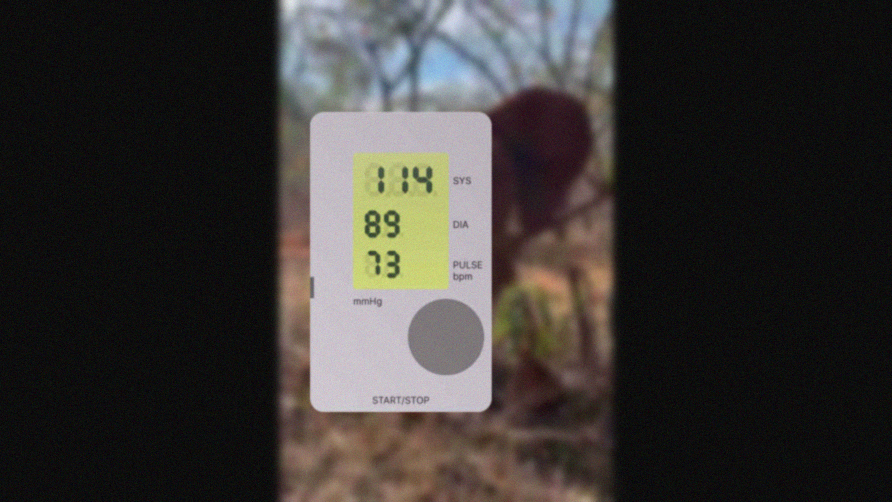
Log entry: **73** bpm
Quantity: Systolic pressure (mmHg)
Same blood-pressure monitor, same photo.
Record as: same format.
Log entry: **114** mmHg
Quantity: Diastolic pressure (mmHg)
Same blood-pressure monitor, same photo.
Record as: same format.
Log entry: **89** mmHg
